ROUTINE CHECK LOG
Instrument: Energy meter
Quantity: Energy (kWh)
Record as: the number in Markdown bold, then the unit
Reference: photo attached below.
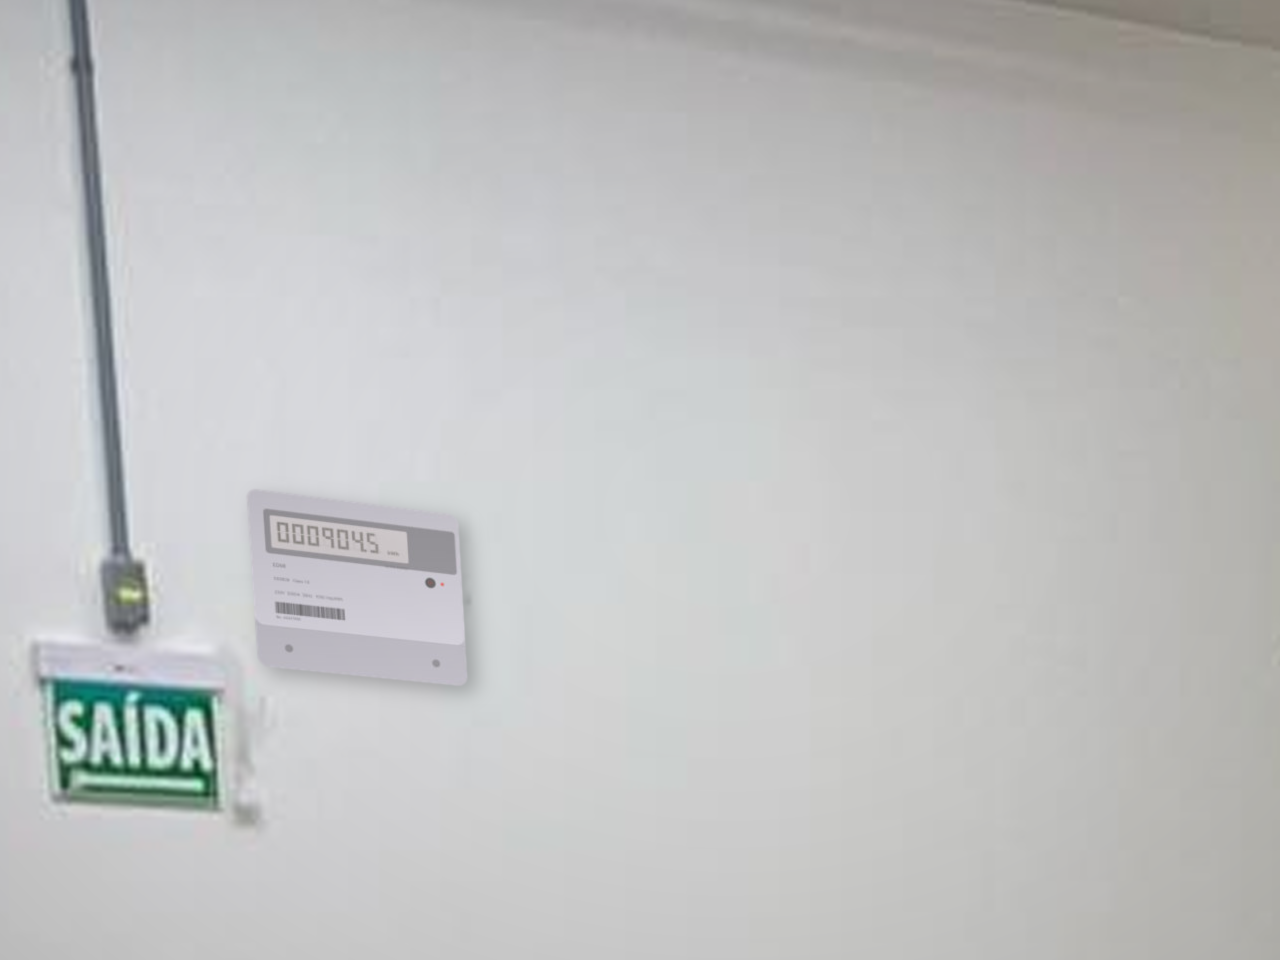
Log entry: **904.5** kWh
